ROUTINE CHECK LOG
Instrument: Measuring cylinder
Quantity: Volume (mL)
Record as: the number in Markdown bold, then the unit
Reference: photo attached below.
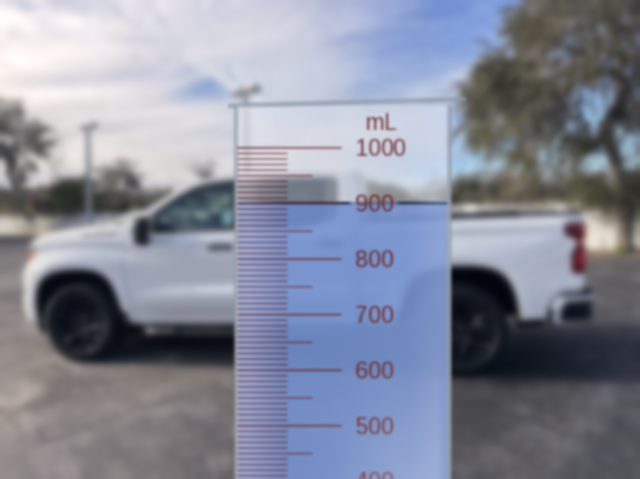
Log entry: **900** mL
